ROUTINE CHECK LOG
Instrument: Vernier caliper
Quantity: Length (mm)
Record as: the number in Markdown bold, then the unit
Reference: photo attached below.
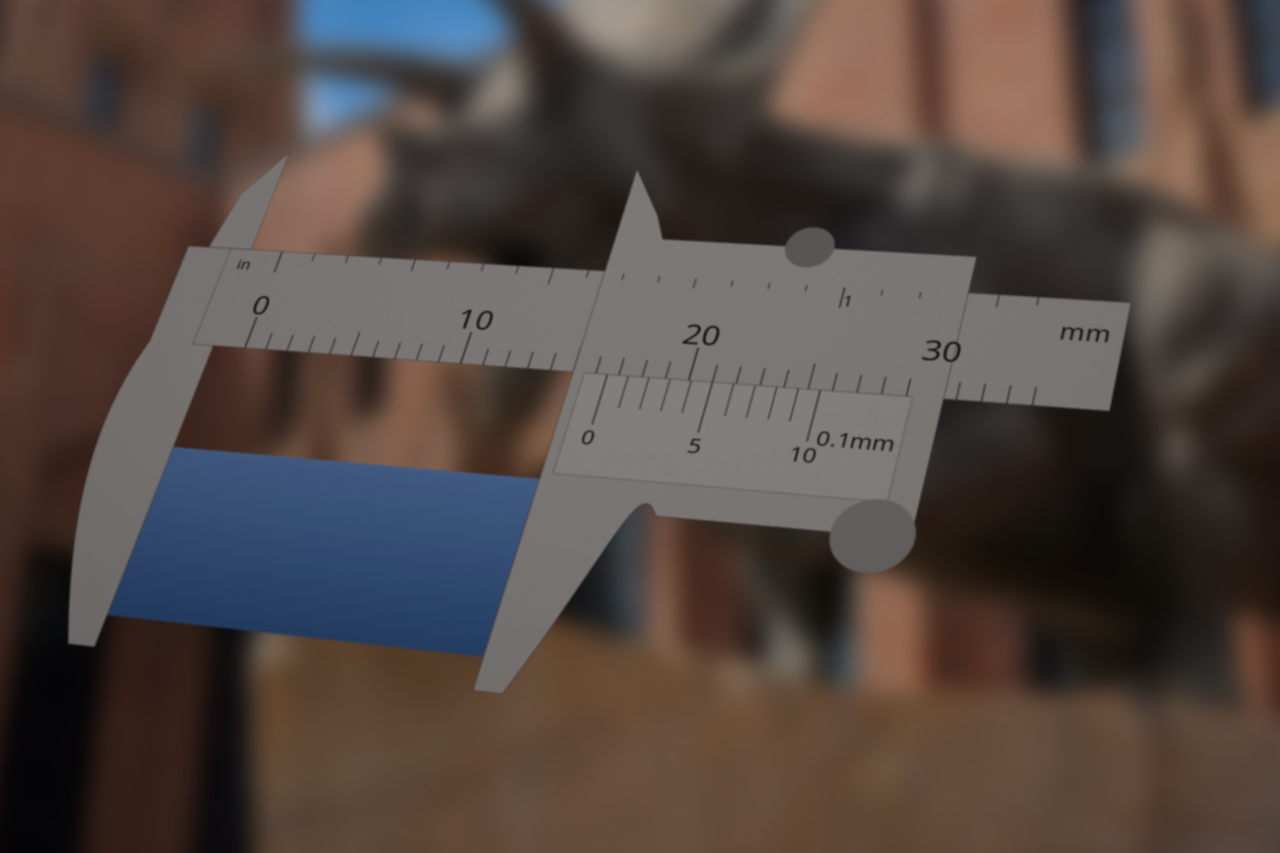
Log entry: **16.5** mm
